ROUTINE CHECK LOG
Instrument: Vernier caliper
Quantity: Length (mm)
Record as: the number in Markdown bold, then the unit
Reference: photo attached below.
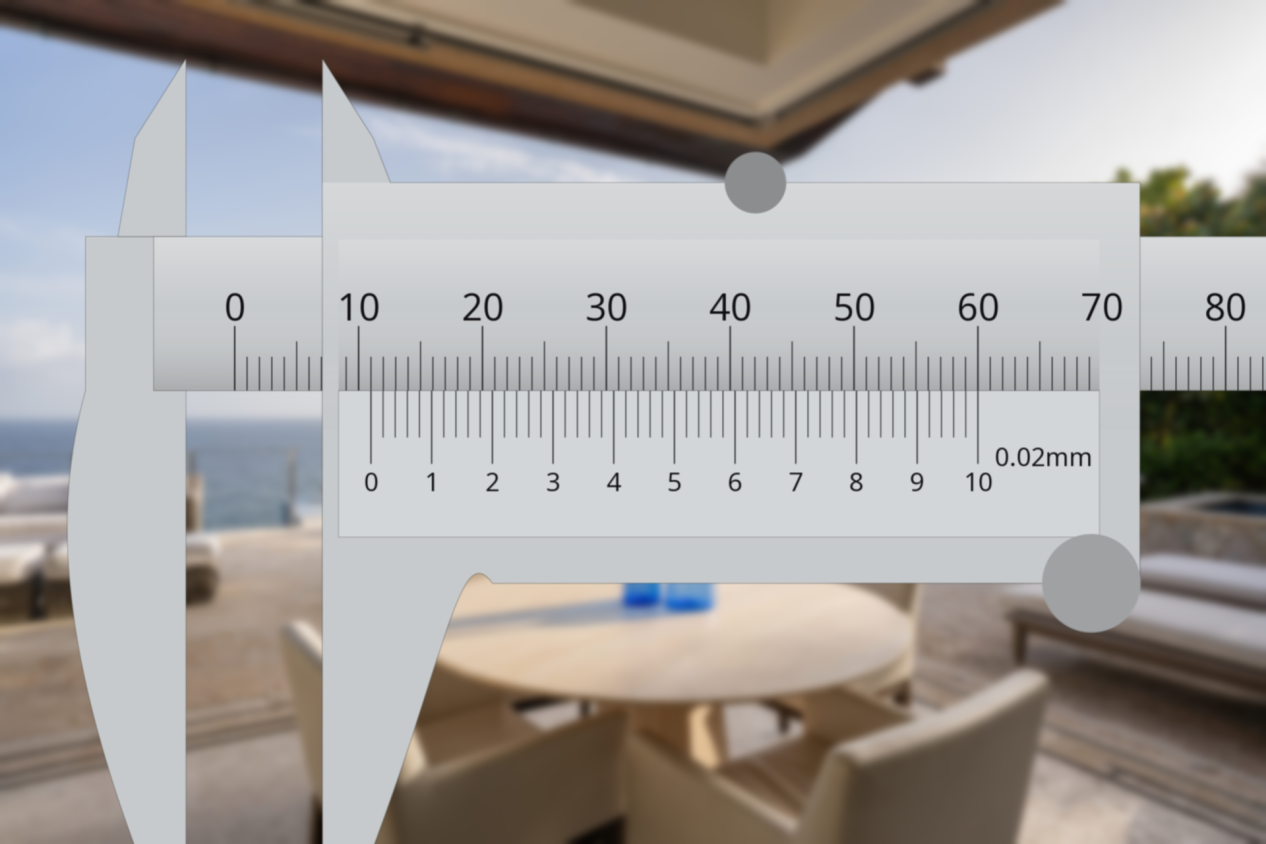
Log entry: **11.0** mm
